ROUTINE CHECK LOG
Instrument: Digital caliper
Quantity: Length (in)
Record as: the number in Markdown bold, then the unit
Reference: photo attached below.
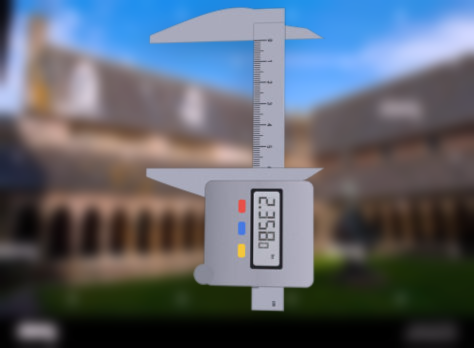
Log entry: **2.3580** in
